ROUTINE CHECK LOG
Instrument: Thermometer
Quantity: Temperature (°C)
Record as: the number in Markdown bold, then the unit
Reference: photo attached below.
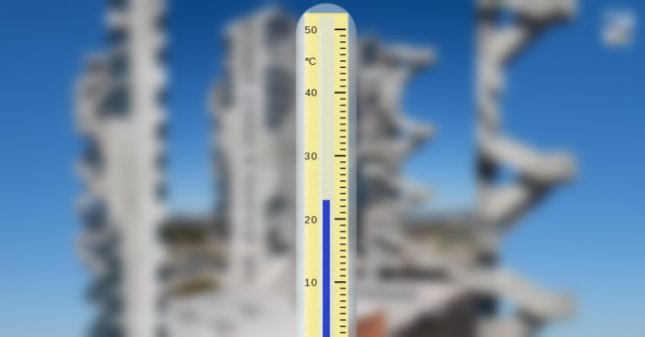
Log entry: **23** °C
